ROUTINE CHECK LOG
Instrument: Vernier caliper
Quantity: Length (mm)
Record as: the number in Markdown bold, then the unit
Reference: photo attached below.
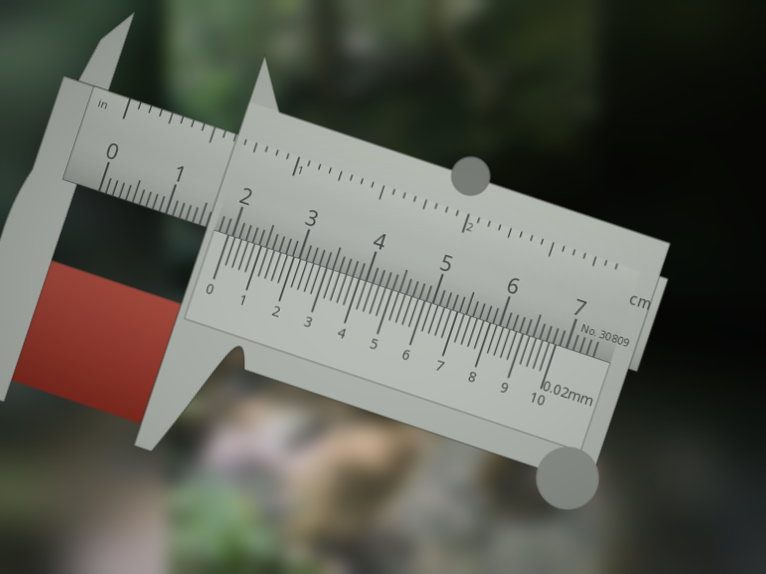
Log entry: **19.4** mm
